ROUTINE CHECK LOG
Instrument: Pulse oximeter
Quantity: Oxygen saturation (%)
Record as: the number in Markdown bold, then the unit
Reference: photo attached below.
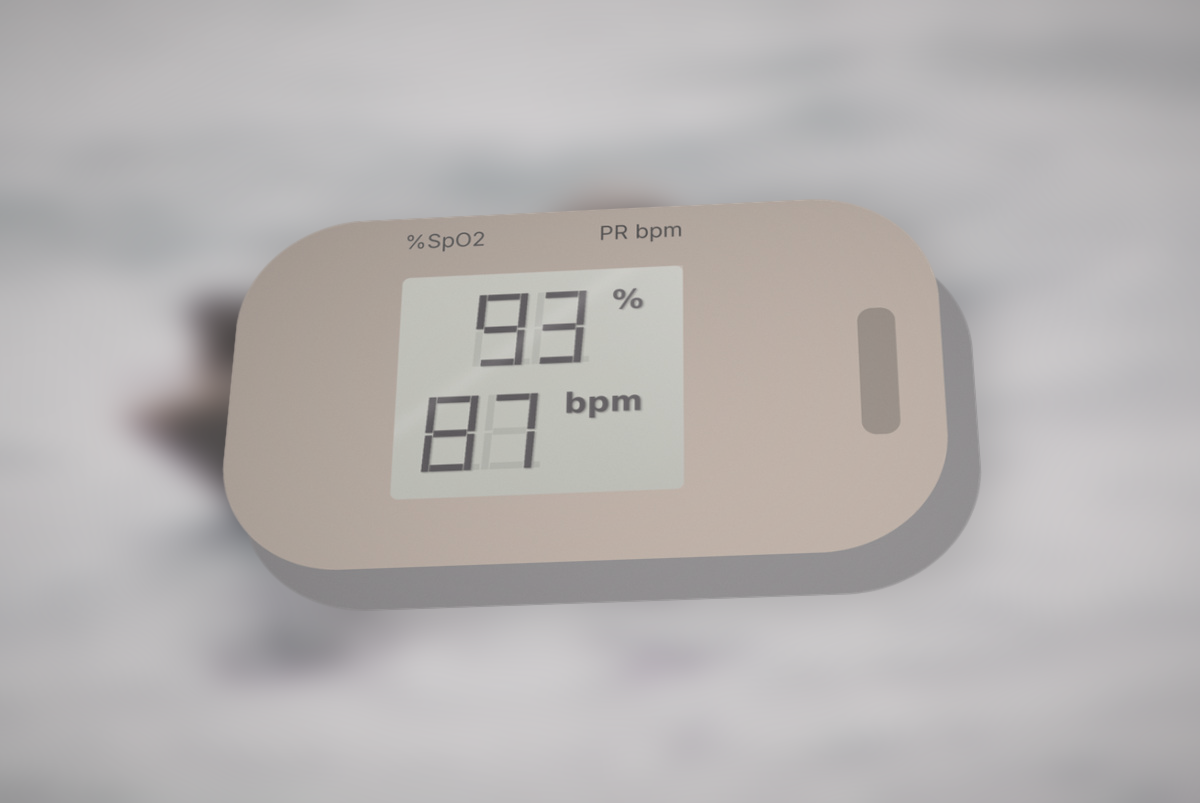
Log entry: **93** %
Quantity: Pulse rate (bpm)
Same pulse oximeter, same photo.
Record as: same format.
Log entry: **87** bpm
